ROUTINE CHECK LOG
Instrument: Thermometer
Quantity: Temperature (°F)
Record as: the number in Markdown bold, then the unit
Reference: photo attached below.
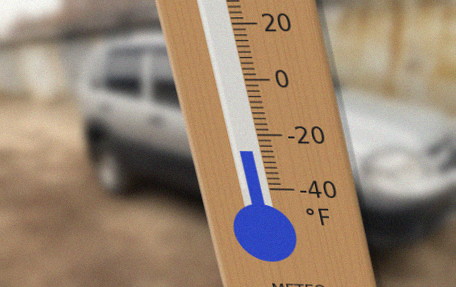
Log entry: **-26** °F
